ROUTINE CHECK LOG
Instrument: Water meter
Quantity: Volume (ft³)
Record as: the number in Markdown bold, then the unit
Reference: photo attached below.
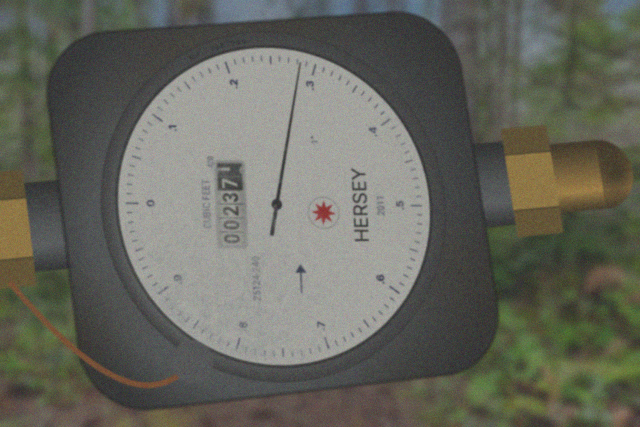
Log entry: **2371.28** ft³
